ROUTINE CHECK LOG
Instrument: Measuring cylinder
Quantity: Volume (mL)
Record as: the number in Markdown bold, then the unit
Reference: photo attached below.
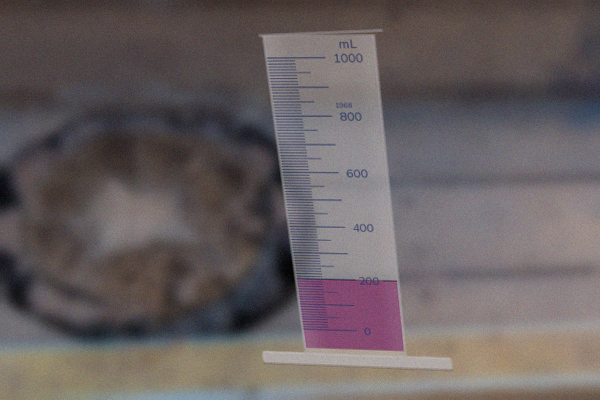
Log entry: **200** mL
